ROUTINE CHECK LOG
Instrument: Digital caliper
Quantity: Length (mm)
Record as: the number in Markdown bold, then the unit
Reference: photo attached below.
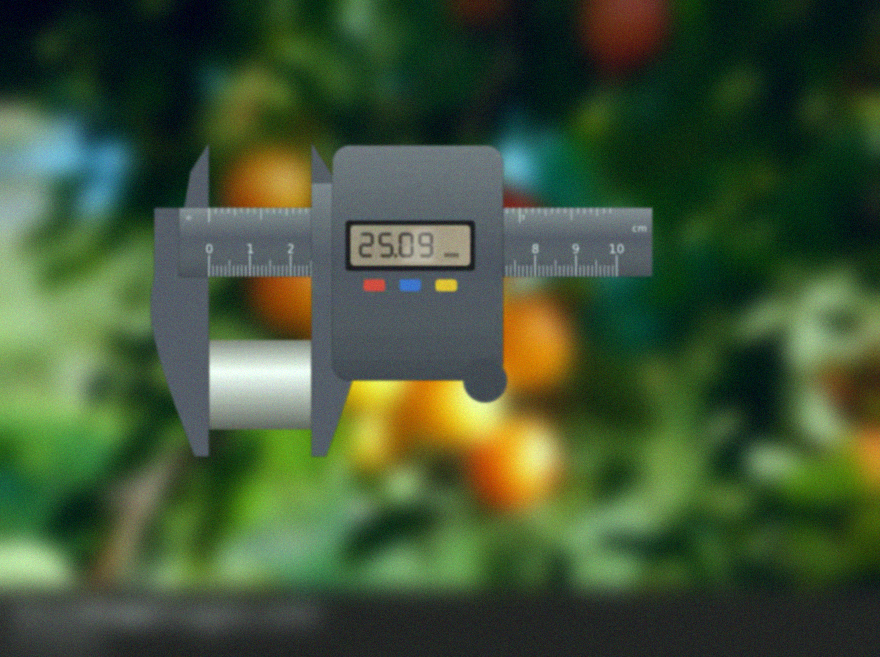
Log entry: **25.09** mm
